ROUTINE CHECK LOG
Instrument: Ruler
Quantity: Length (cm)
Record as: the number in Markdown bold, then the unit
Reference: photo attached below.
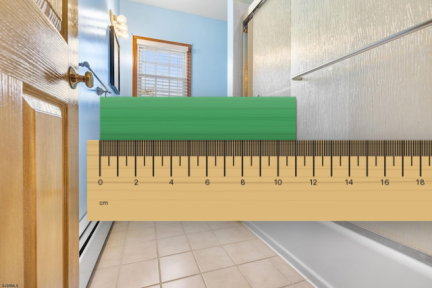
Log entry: **11** cm
